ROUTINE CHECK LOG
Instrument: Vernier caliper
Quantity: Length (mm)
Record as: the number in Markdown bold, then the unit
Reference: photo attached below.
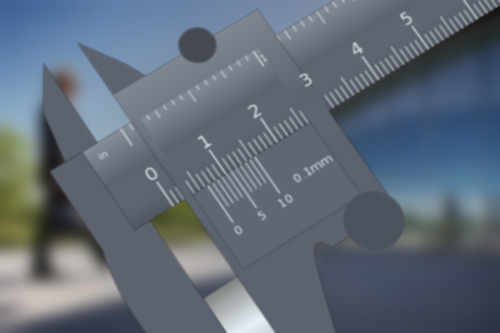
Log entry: **6.5** mm
